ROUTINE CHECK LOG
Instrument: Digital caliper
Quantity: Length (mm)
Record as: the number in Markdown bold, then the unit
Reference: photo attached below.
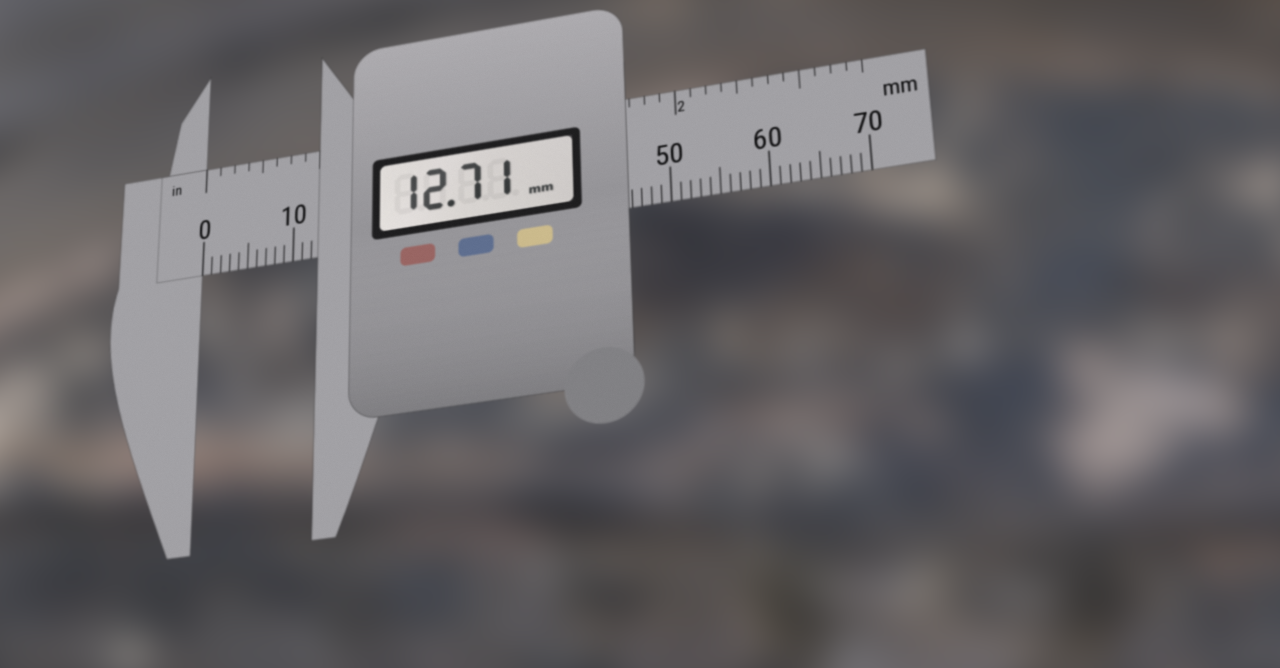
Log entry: **12.71** mm
